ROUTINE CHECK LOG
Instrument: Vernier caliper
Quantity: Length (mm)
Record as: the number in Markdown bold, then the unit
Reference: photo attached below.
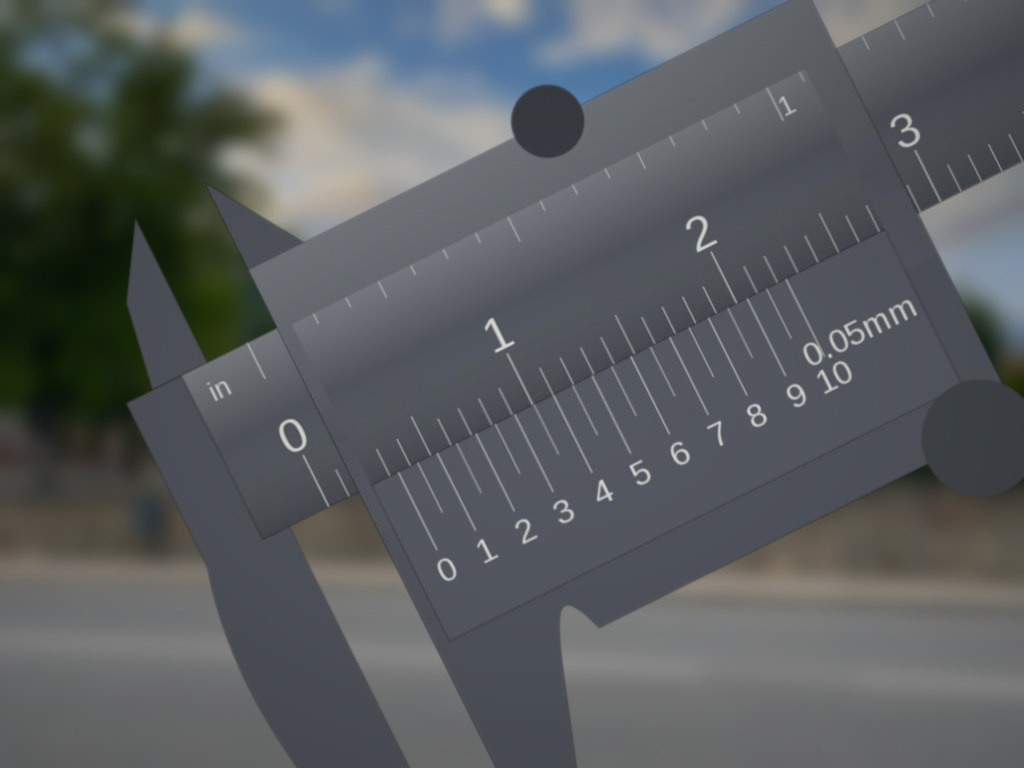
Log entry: **3.4** mm
